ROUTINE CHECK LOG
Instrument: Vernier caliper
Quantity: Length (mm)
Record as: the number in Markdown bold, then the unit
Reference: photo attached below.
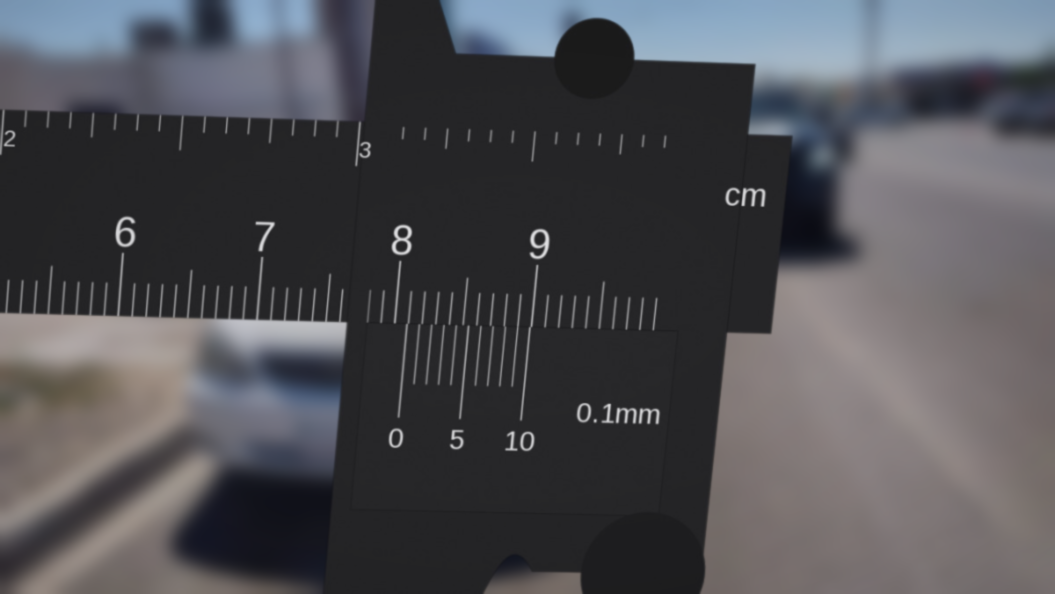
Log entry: **80.9** mm
